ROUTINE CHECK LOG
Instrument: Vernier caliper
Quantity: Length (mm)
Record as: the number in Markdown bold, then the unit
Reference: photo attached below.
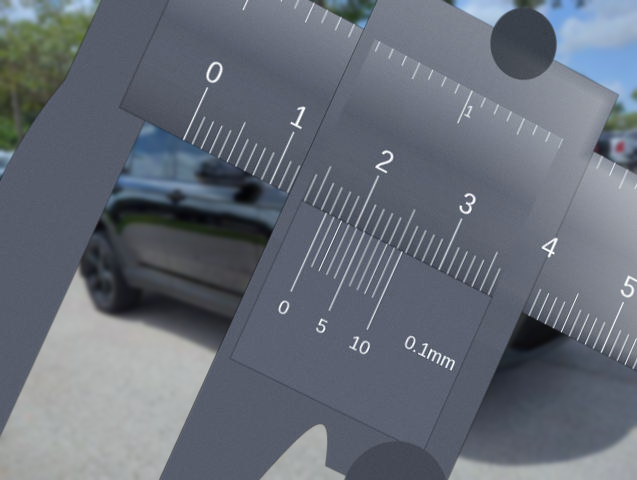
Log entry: **16.6** mm
